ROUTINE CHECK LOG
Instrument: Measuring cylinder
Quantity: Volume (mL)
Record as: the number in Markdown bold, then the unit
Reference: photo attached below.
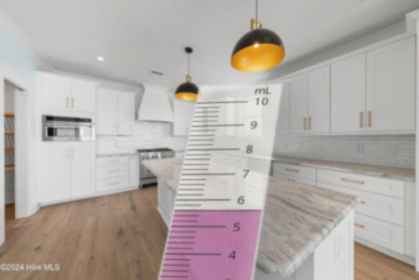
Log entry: **5.6** mL
